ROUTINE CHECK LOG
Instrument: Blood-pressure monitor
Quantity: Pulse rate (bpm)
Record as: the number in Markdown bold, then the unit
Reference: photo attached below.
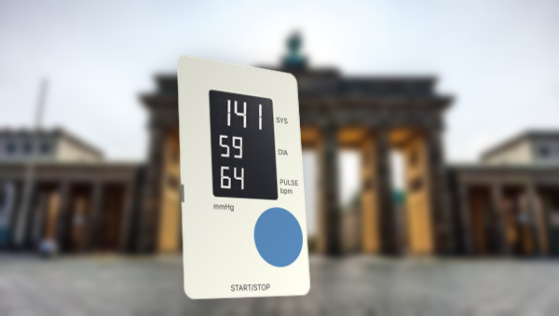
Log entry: **64** bpm
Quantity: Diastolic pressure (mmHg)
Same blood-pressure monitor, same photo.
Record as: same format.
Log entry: **59** mmHg
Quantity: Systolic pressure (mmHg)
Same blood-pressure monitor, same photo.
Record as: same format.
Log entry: **141** mmHg
